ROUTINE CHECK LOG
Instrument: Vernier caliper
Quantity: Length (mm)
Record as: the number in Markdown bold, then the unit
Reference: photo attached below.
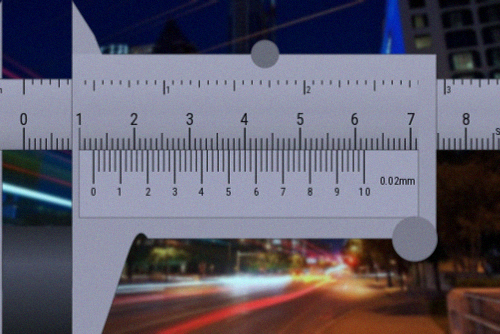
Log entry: **12.6** mm
